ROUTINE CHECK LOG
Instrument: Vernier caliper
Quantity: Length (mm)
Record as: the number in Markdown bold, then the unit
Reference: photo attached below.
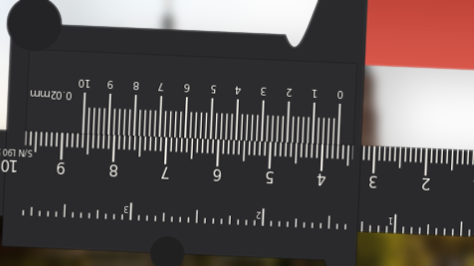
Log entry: **37.0** mm
